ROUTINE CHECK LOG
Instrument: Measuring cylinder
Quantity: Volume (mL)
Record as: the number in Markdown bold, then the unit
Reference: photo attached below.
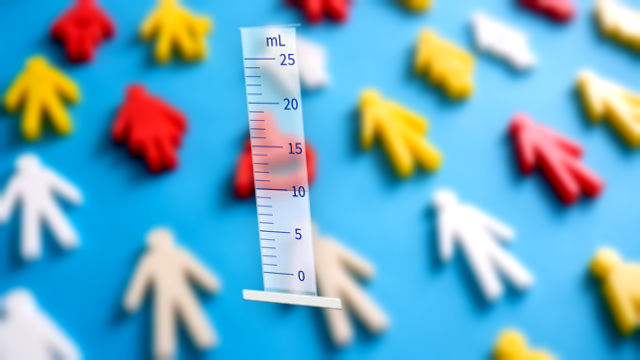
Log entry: **10** mL
